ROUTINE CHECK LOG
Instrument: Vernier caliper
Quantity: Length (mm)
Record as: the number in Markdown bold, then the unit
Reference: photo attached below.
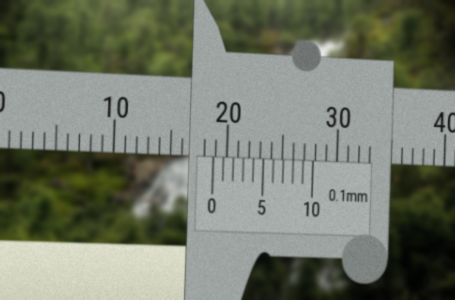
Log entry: **18.8** mm
